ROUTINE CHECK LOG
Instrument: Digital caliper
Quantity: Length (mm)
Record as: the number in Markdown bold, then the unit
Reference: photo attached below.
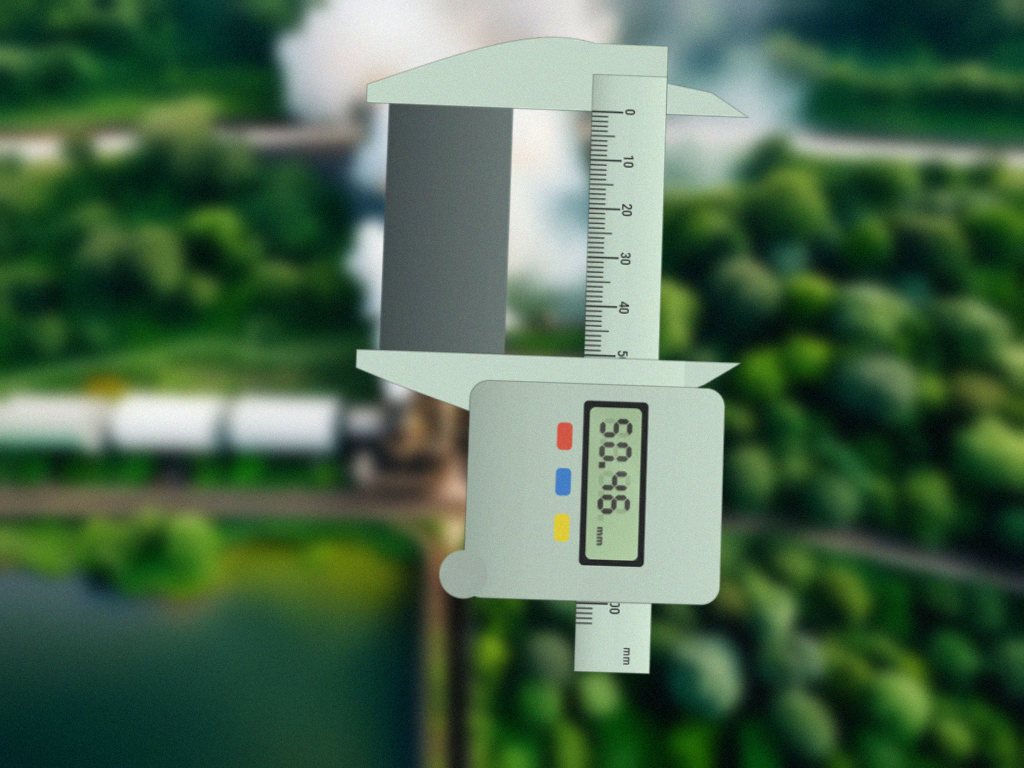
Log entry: **50.46** mm
